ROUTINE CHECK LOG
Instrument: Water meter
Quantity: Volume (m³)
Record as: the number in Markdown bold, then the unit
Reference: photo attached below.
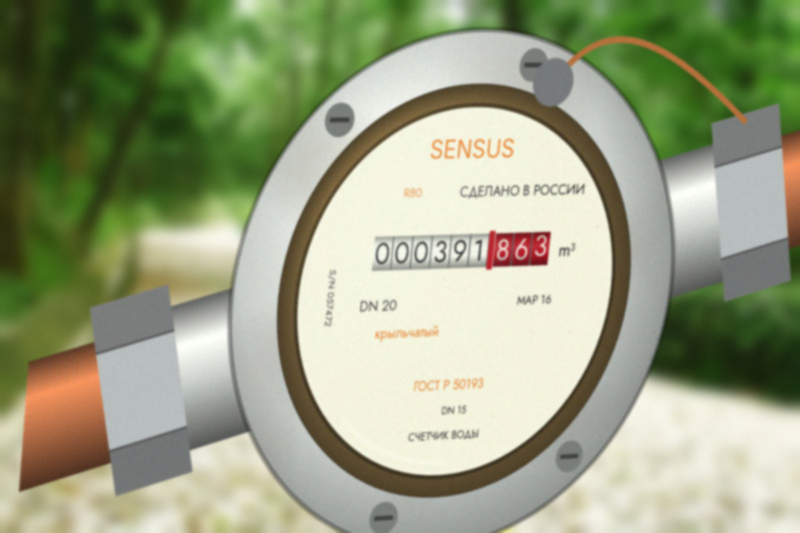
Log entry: **391.863** m³
